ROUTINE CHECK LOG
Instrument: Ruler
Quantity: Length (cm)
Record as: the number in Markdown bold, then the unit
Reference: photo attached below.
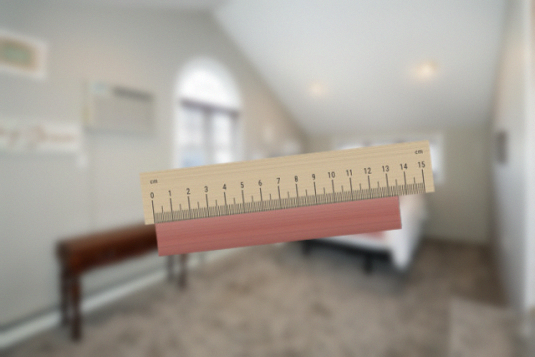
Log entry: **13.5** cm
